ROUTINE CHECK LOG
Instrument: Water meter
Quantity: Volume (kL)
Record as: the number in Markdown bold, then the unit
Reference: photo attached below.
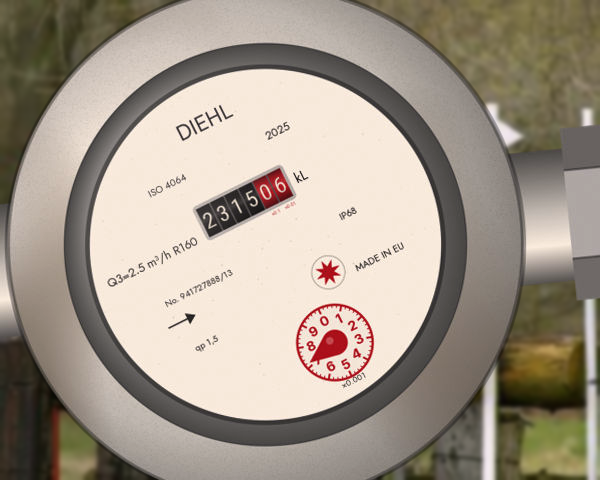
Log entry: **2315.067** kL
